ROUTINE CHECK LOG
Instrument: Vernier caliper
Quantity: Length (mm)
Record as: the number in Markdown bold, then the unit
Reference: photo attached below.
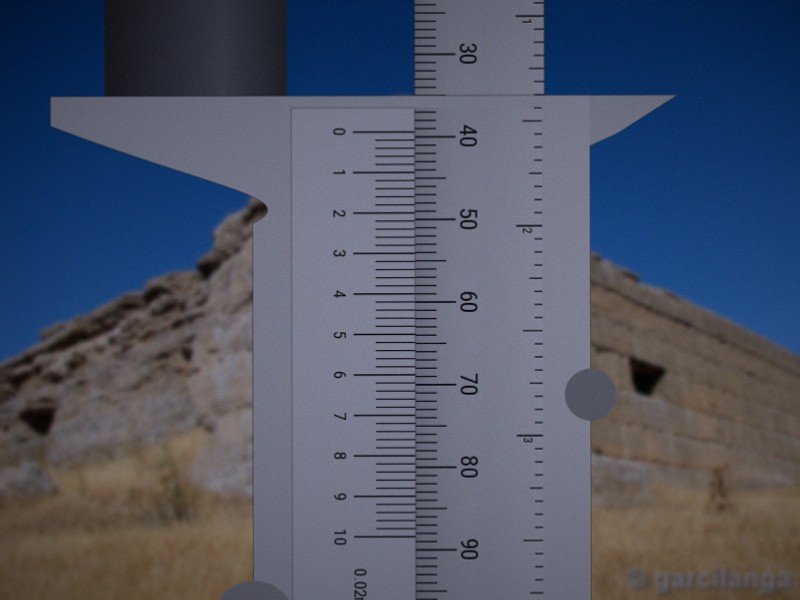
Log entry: **39.4** mm
